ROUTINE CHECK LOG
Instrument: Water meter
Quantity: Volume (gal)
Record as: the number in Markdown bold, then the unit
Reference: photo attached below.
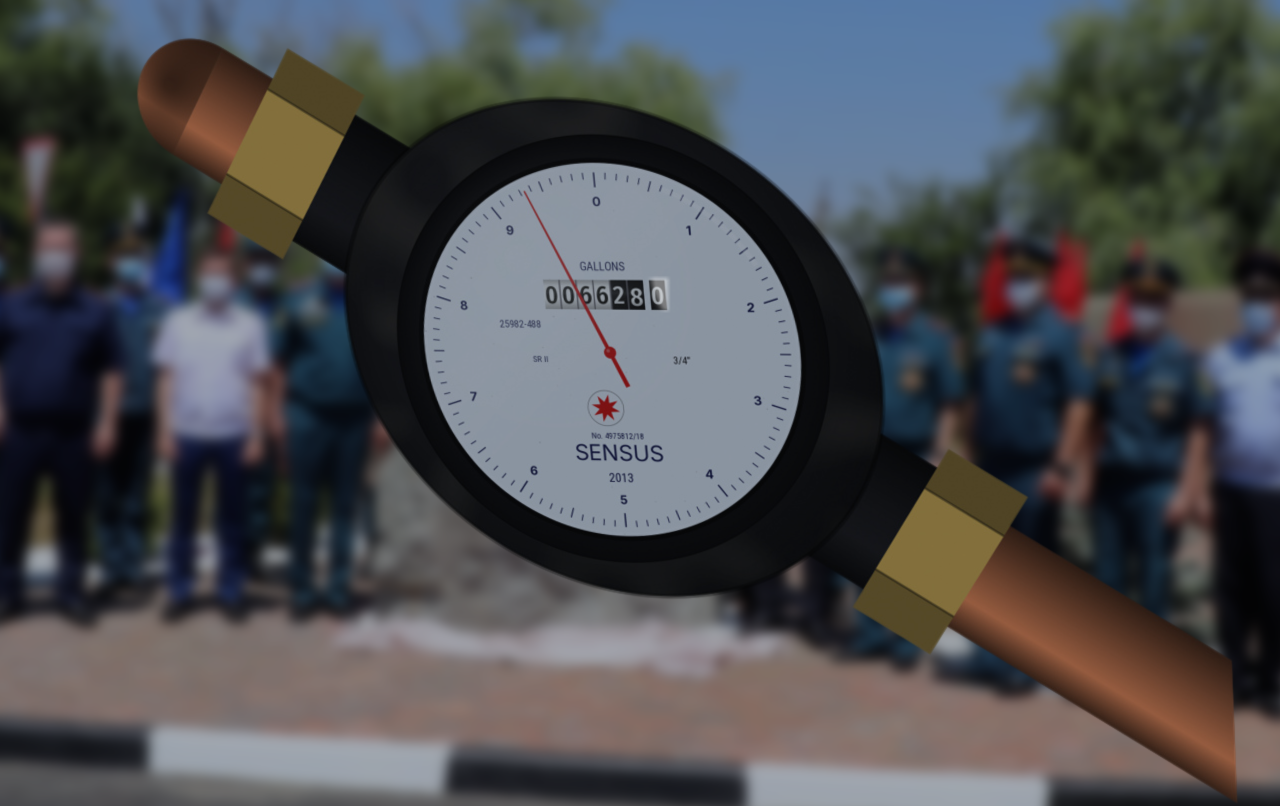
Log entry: **66279.3** gal
